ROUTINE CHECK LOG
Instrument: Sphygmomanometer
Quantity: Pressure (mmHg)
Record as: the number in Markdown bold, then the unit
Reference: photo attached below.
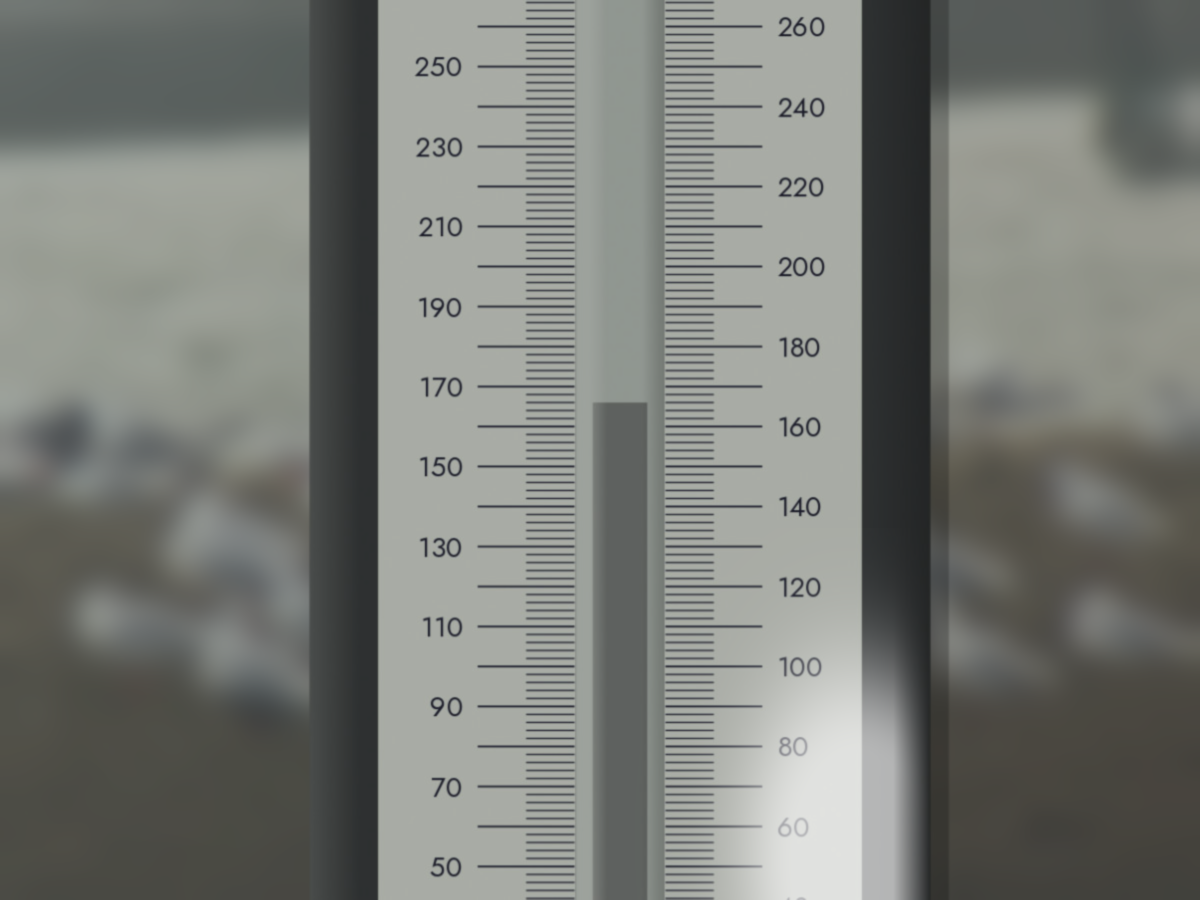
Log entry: **166** mmHg
